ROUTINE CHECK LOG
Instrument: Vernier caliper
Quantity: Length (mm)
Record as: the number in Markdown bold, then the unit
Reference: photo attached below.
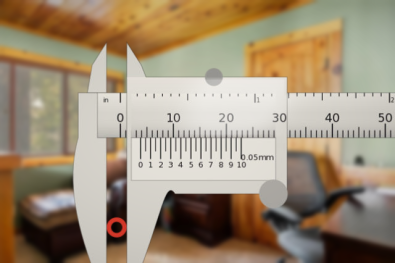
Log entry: **3.8** mm
